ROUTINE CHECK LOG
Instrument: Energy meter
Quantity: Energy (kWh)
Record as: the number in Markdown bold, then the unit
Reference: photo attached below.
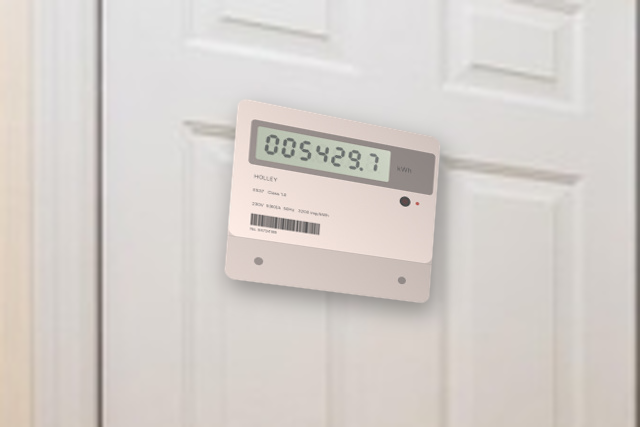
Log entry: **5429.7** kWh
